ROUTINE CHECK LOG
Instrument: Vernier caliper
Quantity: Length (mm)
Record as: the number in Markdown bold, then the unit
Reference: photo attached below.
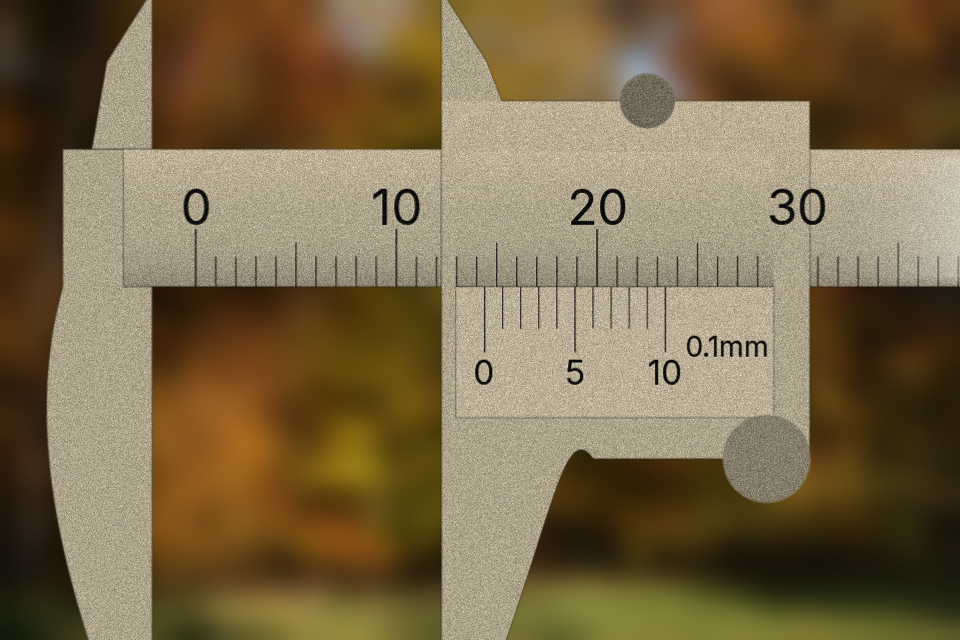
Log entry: **14.4** mm
